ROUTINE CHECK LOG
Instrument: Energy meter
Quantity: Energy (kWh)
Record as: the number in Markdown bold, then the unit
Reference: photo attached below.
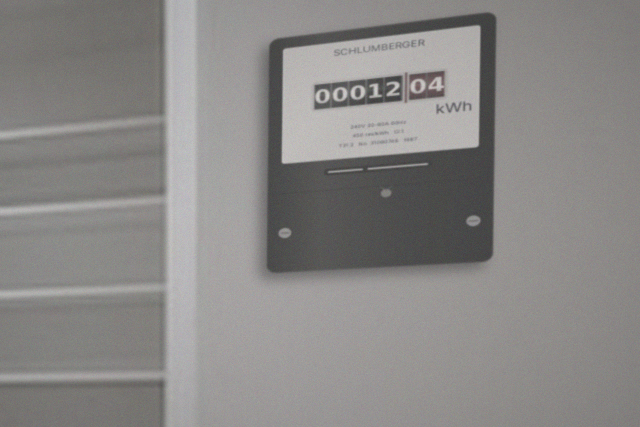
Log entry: **12.04** kWh
